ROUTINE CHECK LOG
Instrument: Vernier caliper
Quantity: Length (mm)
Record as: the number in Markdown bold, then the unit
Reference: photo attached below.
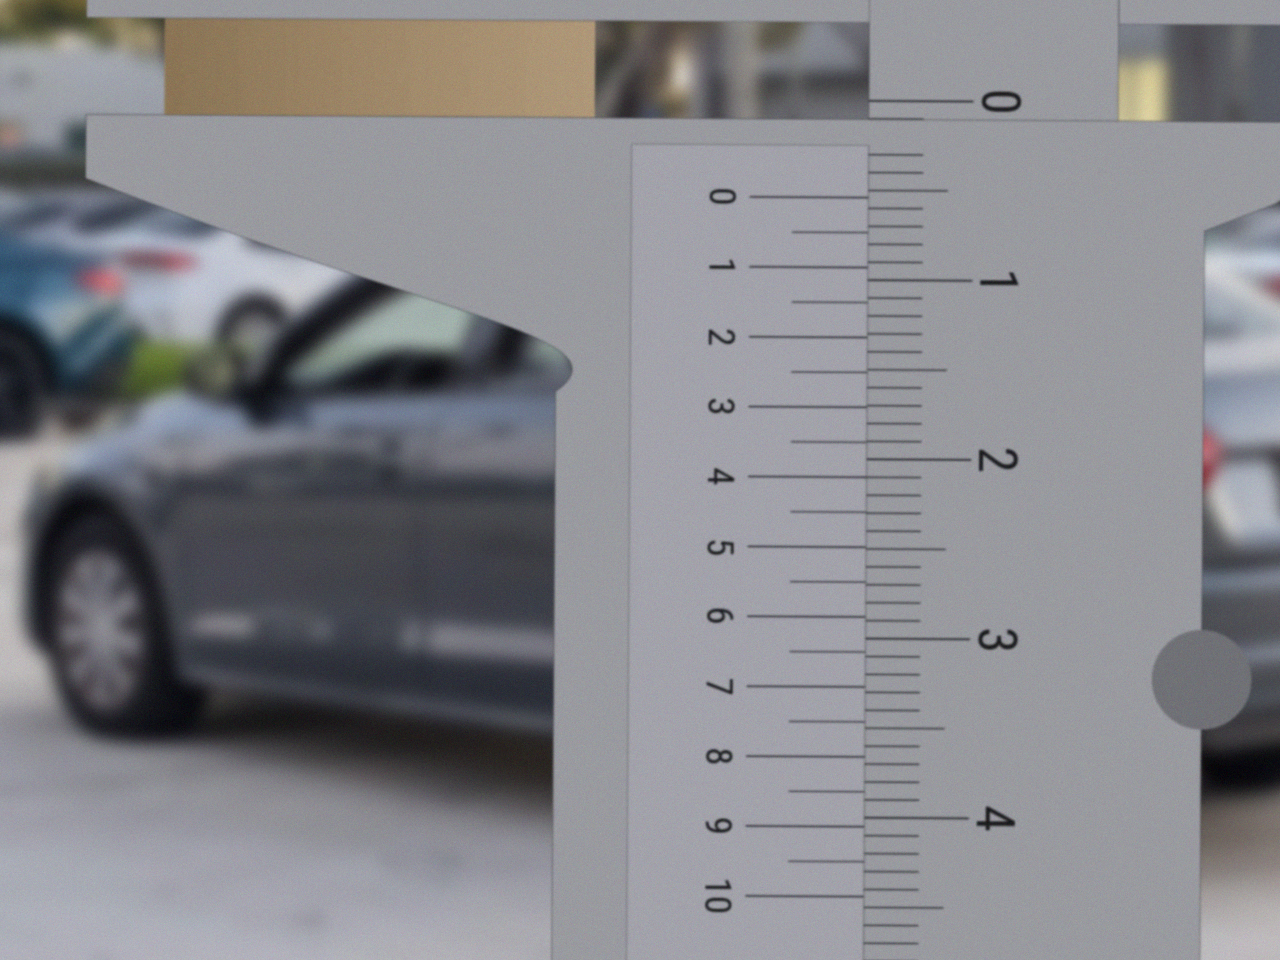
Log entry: **5.4** mm
